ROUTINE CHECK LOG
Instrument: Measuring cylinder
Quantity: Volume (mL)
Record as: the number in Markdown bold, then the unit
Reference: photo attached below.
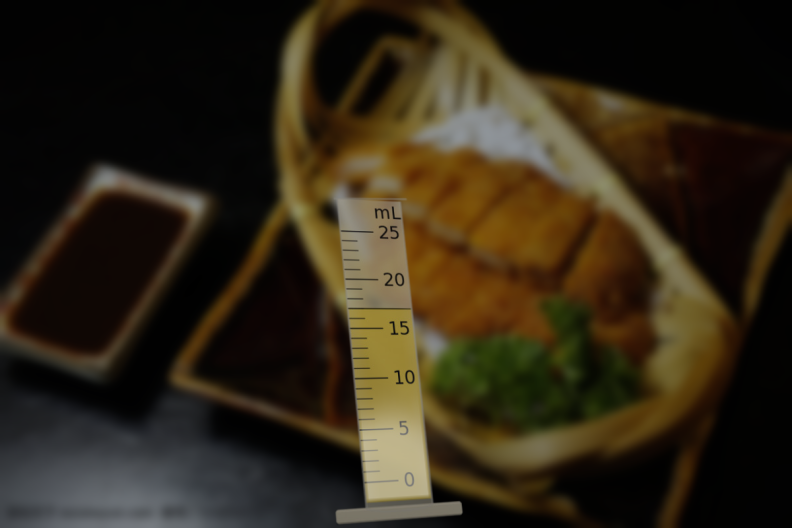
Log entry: **17** mL
